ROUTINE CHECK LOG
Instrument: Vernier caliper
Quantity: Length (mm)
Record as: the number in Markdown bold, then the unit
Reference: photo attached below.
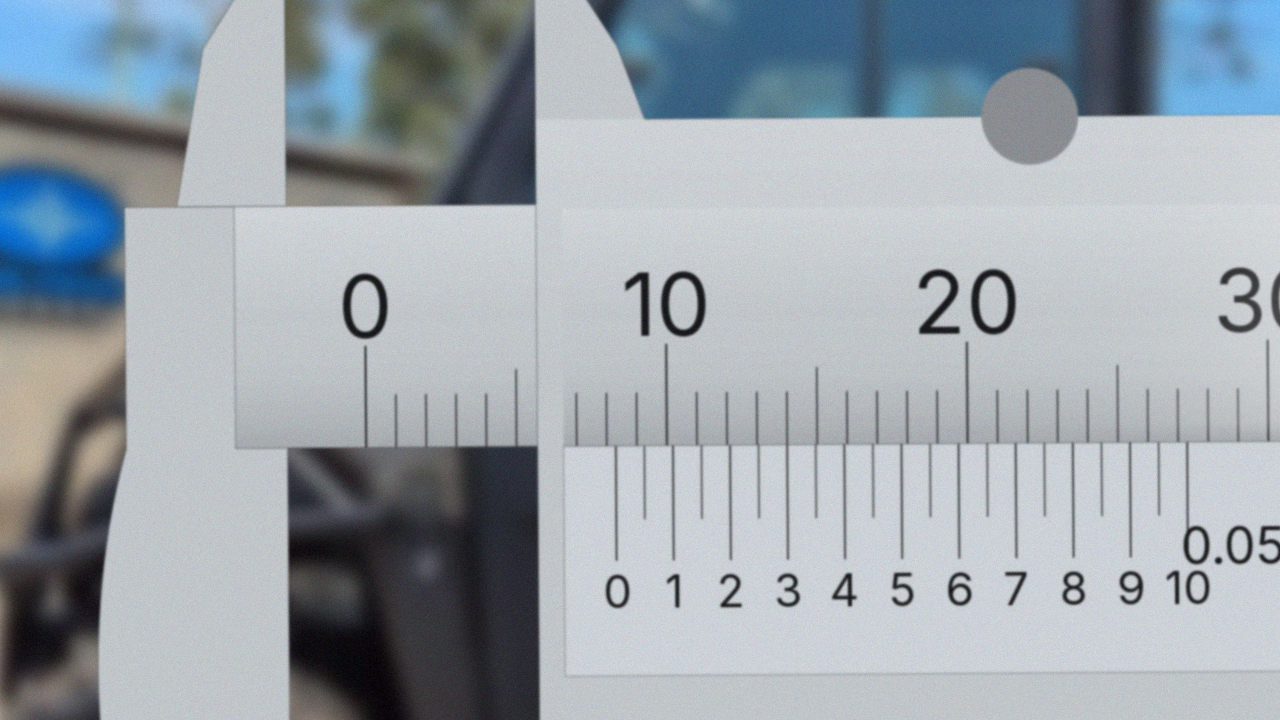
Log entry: **8.3** mm
